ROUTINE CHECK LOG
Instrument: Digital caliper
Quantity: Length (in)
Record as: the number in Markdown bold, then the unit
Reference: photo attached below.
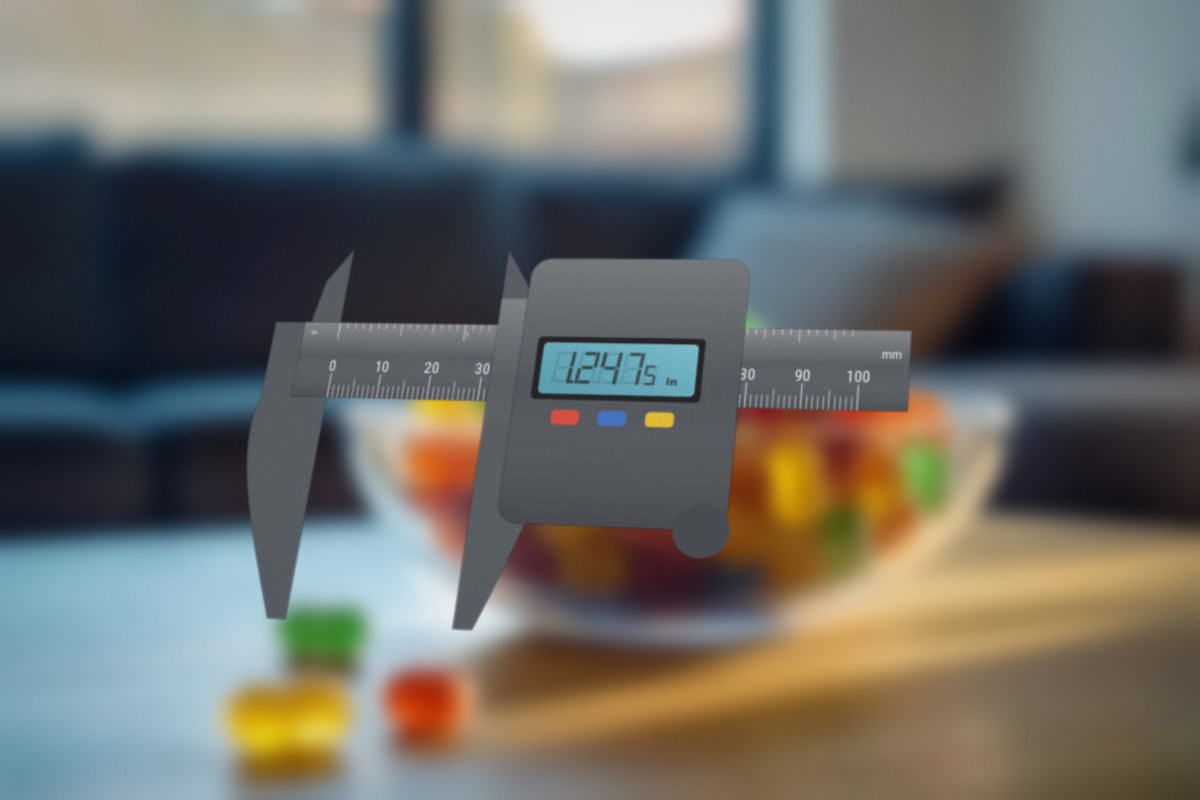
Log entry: **1.2475** in
